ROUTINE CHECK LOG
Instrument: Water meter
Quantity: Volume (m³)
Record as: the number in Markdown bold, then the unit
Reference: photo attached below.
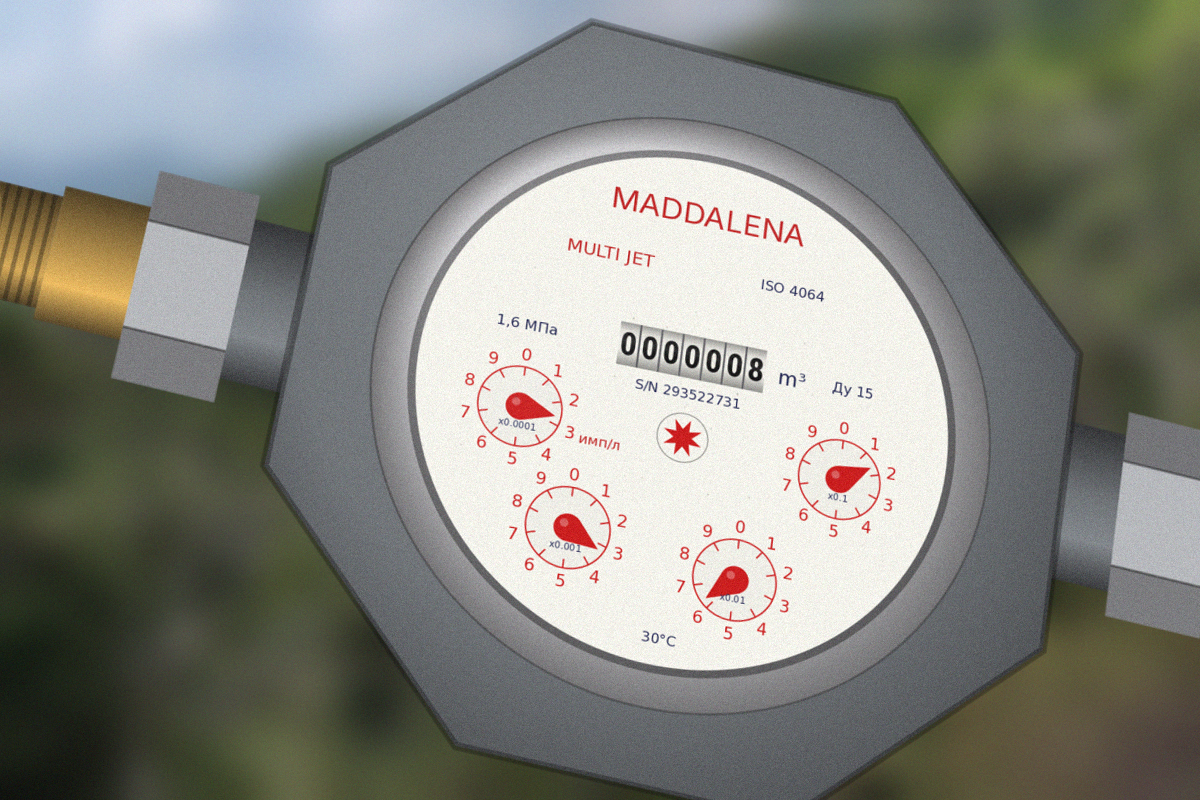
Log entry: **8.1632** m³
